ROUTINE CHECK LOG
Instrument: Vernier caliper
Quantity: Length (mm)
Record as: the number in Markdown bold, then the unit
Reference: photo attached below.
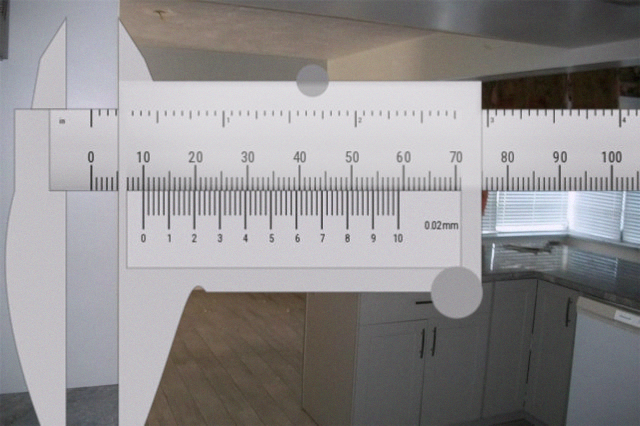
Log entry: **10.0** mm
